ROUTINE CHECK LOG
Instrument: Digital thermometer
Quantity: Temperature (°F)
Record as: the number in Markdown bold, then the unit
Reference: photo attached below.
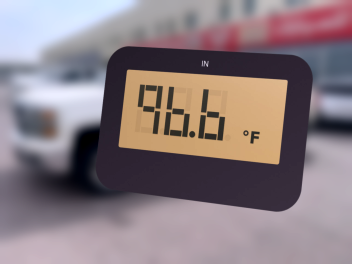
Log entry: **96.6** °F
